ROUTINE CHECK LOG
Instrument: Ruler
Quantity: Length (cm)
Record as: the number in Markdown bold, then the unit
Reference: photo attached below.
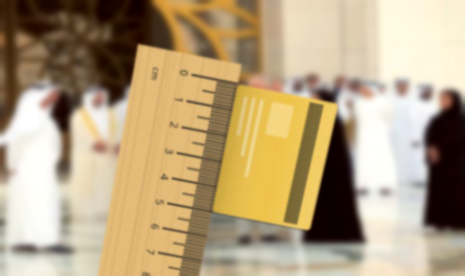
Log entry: **5** cm
